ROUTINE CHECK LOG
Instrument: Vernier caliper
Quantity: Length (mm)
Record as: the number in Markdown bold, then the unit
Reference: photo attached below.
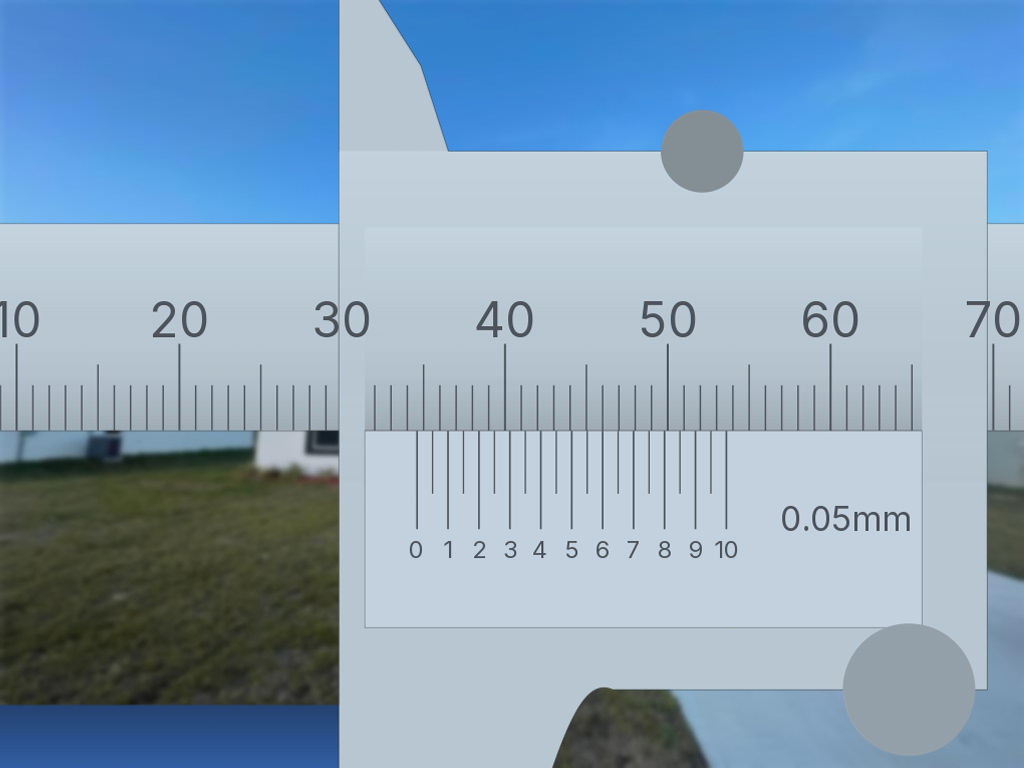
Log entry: **34.6** mm
